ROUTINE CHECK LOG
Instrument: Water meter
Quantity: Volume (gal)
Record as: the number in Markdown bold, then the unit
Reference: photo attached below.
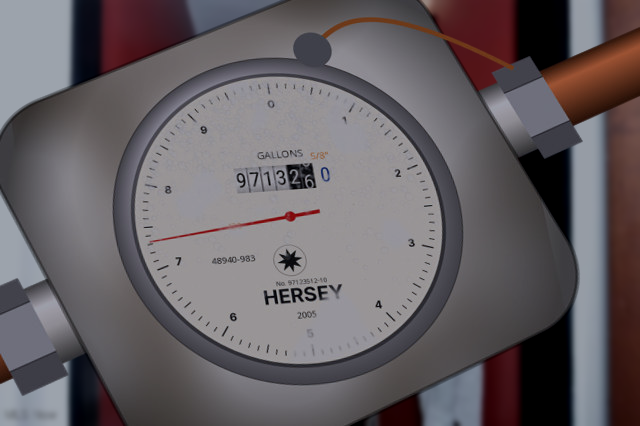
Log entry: **9713257.3** gal
